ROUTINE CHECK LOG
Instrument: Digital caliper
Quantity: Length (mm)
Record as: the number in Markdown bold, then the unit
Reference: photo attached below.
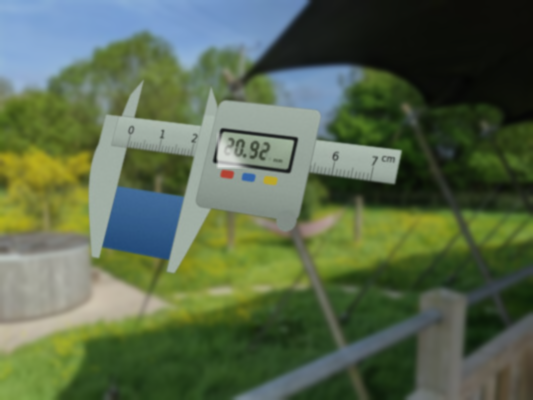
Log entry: **20.92** mm
